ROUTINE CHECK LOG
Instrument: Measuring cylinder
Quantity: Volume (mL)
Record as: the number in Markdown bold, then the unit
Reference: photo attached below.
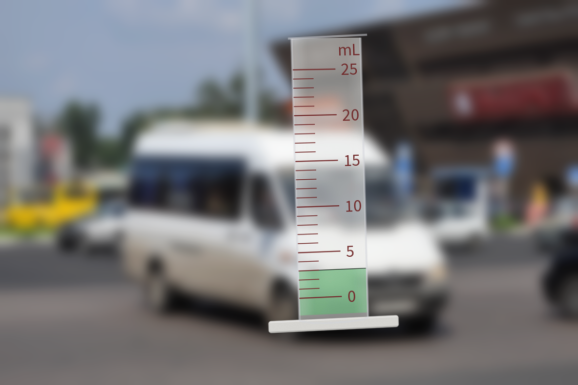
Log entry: **3** mL
